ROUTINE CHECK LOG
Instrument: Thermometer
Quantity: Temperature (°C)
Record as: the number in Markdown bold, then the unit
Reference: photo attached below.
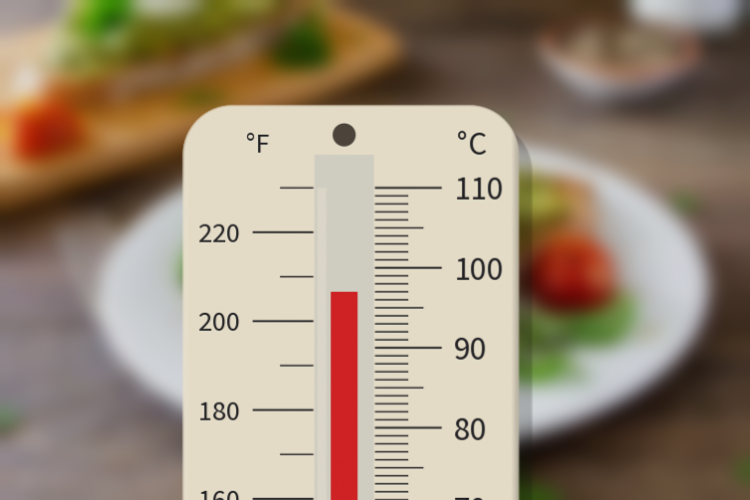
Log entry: **97** °C
